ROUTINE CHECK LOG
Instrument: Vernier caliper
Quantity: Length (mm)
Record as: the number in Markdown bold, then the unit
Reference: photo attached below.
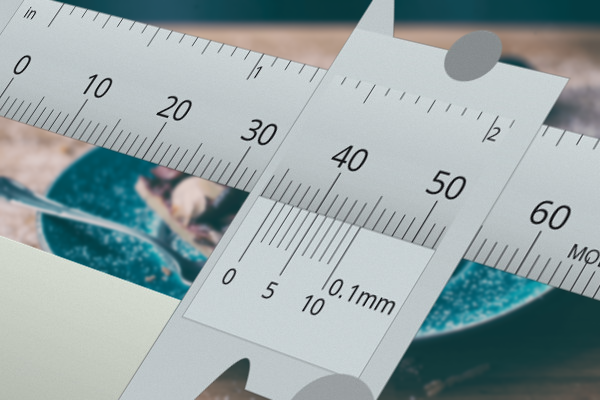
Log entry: **35.8** mm
